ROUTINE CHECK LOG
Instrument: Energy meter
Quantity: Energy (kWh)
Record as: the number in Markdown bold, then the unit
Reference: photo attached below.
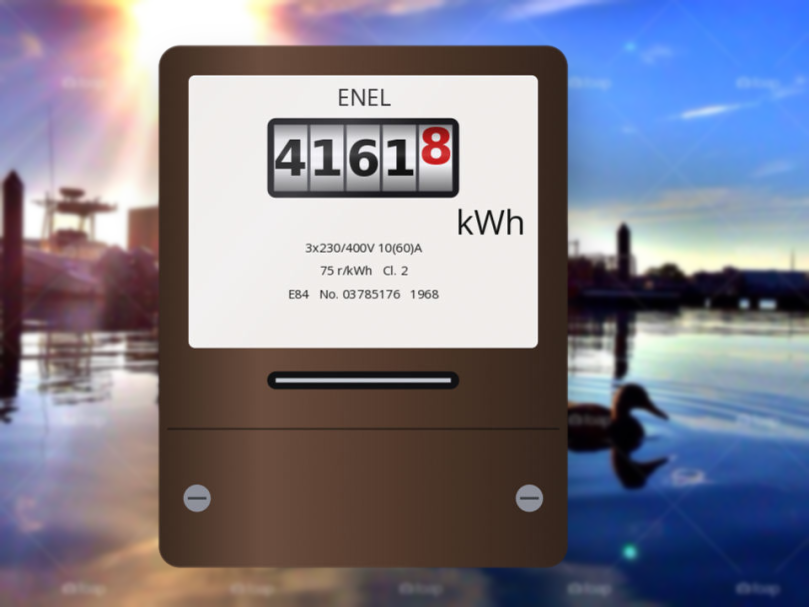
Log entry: **4161.8** kWh
